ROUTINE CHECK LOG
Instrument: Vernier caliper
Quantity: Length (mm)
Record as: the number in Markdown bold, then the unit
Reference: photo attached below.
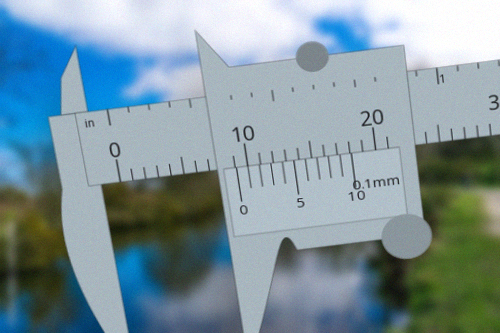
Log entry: **9.1** mm
